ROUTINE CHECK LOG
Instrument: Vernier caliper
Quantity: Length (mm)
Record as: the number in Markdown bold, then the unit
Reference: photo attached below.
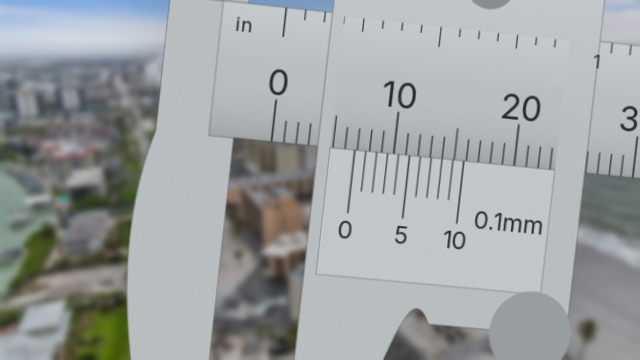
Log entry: **6.8** mm
